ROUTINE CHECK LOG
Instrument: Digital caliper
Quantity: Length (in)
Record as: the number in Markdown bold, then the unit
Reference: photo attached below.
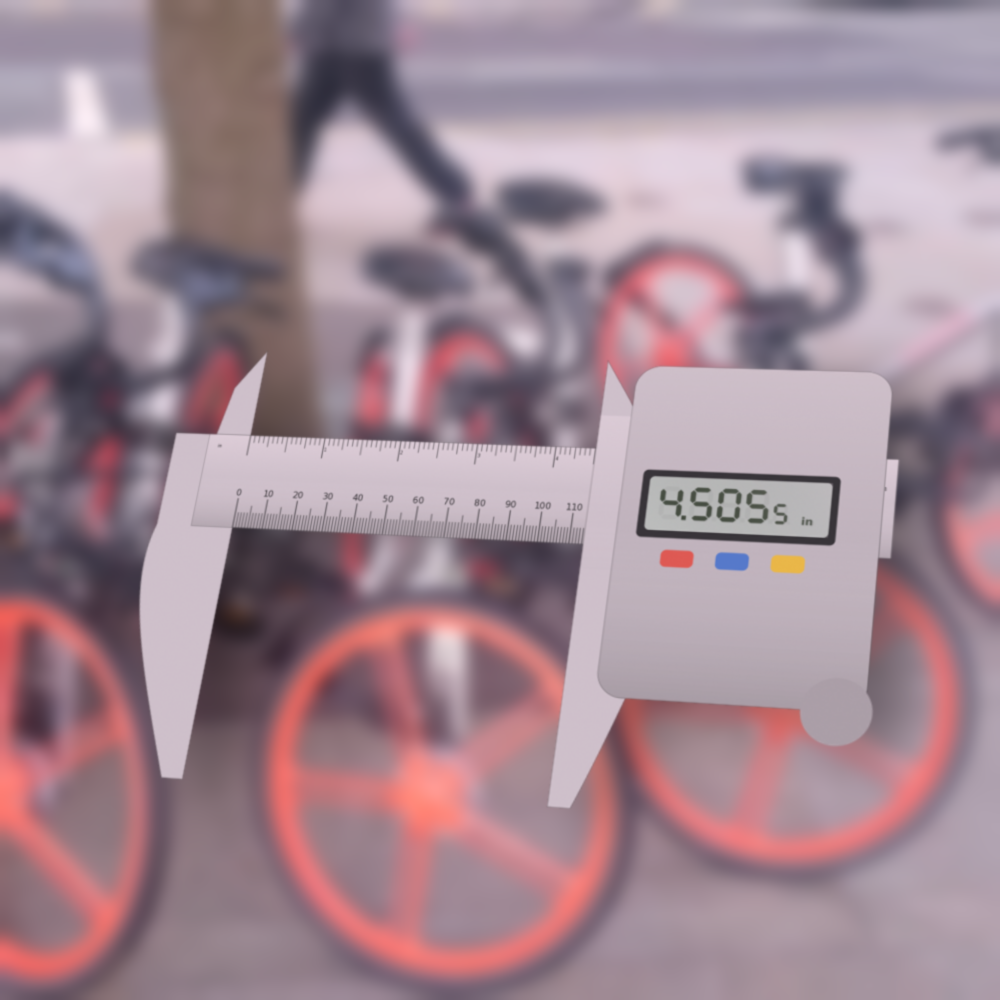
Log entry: **4.5055** in
